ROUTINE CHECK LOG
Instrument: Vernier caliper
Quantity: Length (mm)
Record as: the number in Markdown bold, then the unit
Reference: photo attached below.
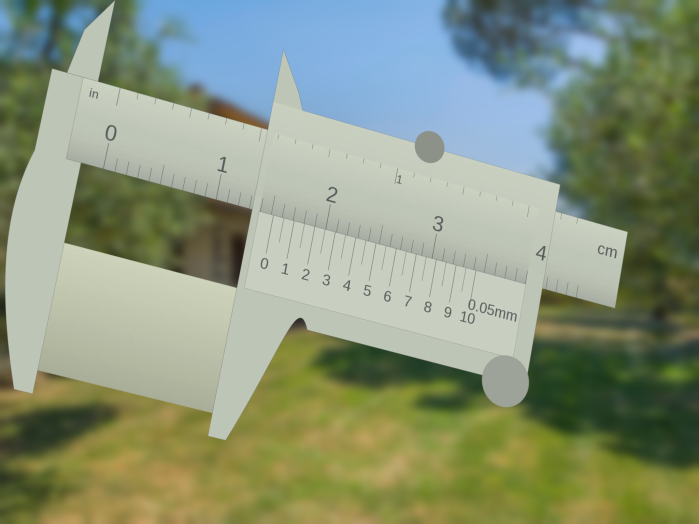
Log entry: **15.2** mm
